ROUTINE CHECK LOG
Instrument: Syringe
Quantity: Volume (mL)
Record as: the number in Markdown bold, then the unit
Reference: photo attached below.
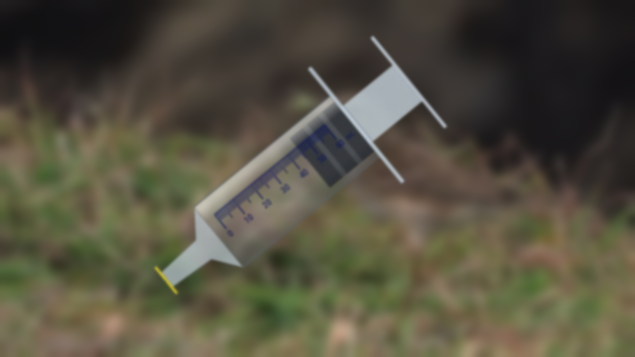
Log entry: **45** mL
